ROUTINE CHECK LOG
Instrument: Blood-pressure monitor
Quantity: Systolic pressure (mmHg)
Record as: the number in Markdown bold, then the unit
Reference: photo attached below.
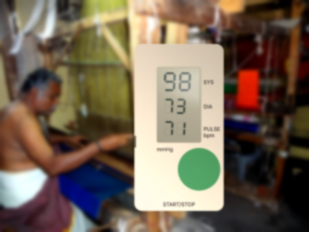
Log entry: **98** mmHg
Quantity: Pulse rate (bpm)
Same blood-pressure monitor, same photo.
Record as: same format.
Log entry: **71** bpm
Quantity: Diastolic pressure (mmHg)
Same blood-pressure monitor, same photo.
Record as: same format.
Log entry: **73** mmHg
